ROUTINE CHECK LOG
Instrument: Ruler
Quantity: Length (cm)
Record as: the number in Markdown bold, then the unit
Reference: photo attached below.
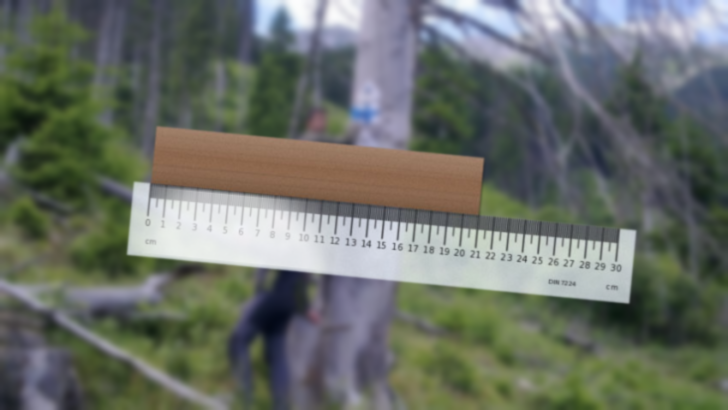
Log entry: **21** cm
